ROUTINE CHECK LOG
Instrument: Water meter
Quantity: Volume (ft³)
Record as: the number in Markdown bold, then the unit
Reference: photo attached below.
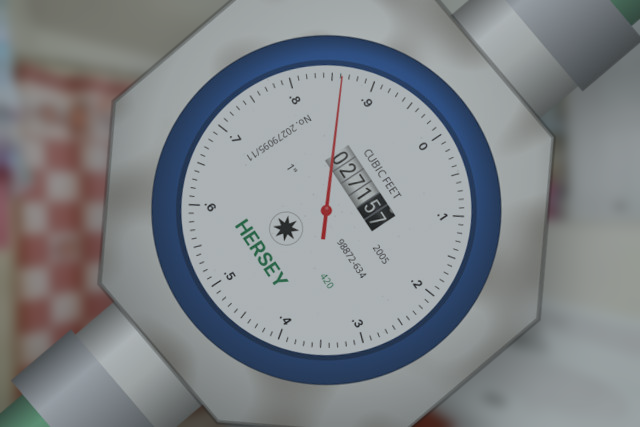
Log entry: **27156.86** ft³
